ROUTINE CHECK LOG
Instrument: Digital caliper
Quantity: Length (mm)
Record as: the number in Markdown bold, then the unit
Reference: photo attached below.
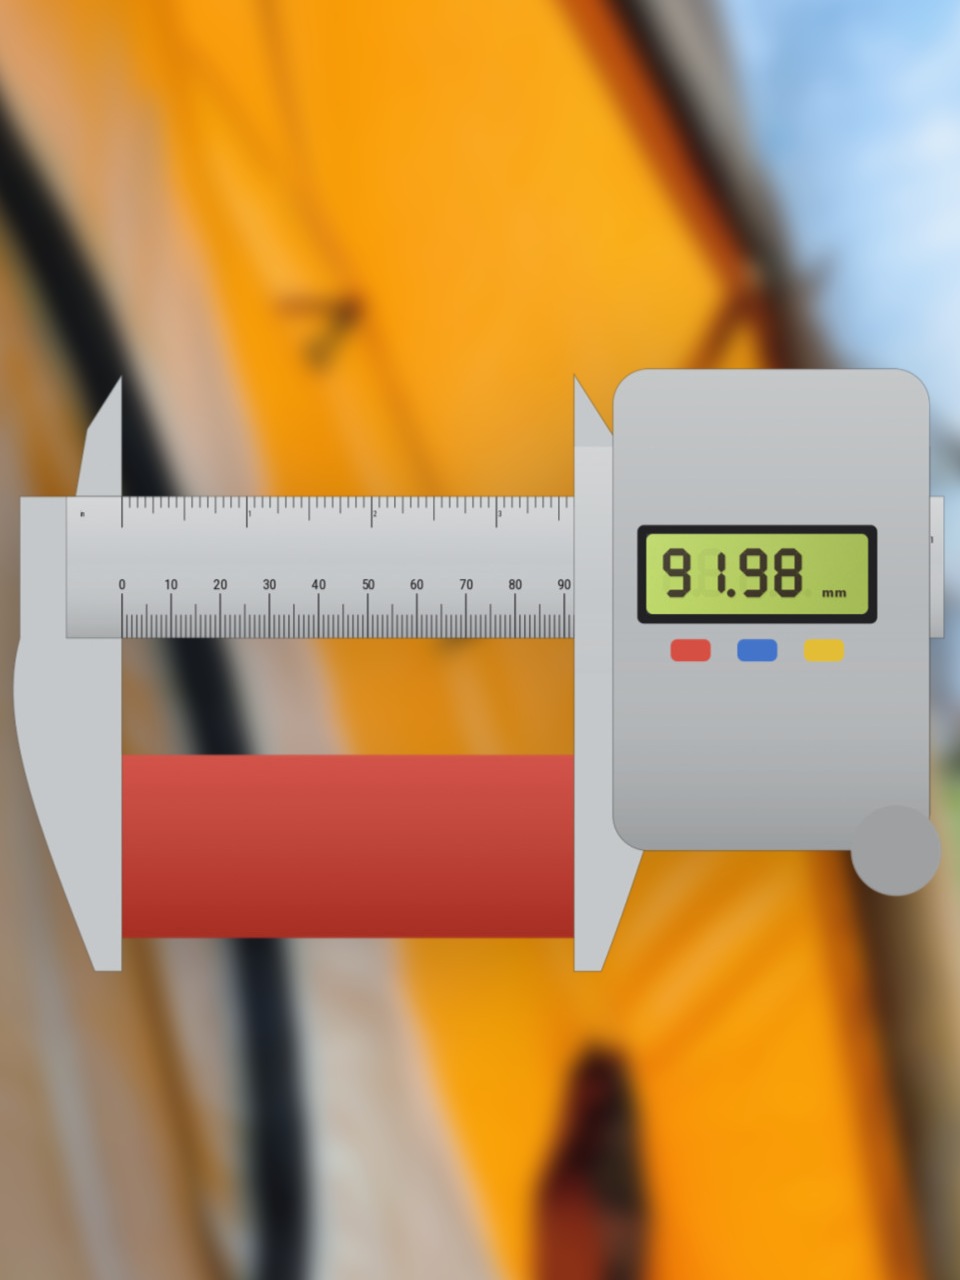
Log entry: **91.98** mm
